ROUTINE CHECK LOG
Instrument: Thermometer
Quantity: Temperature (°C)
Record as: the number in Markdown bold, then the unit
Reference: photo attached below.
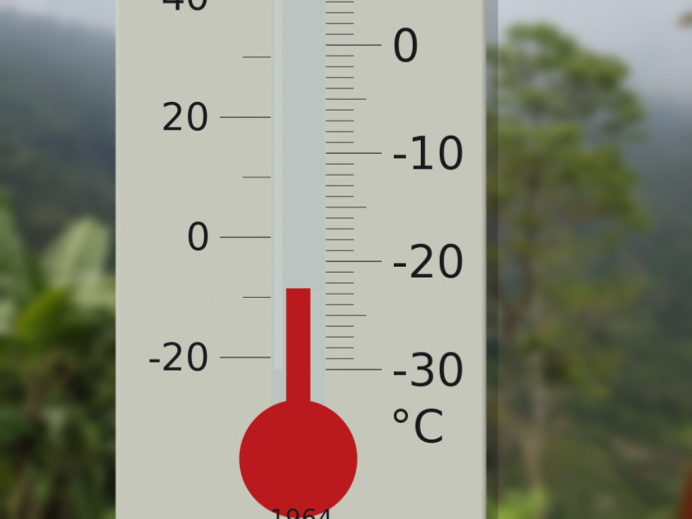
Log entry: **-22.5** °C
